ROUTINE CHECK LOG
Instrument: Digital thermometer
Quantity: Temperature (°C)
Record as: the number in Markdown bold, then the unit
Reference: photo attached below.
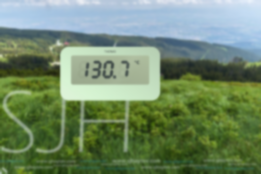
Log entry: **130.7** °C
